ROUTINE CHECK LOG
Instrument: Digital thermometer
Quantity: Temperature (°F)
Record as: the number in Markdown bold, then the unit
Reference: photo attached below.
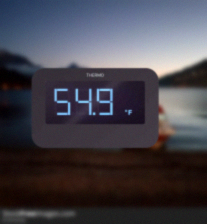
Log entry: **54.9** °F
